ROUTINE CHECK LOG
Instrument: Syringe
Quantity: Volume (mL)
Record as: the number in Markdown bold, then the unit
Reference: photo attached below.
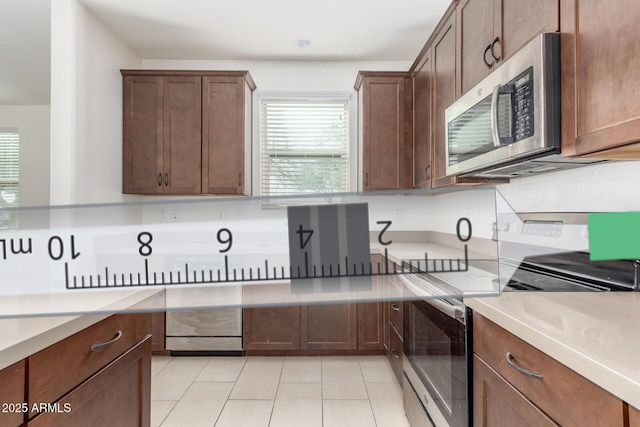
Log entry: **2.4** mL
